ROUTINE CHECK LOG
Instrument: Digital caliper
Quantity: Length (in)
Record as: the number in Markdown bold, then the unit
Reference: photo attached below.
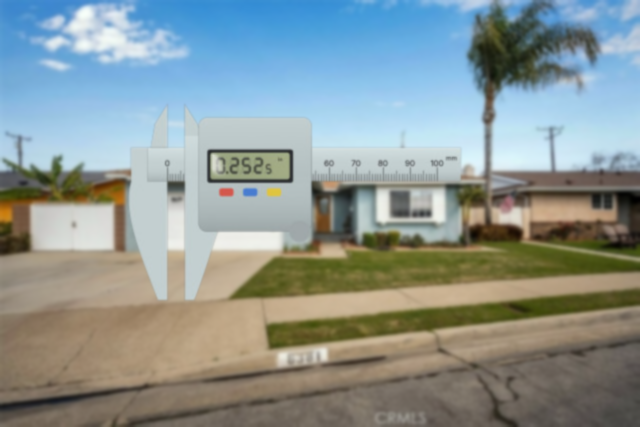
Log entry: **0.2525** in
